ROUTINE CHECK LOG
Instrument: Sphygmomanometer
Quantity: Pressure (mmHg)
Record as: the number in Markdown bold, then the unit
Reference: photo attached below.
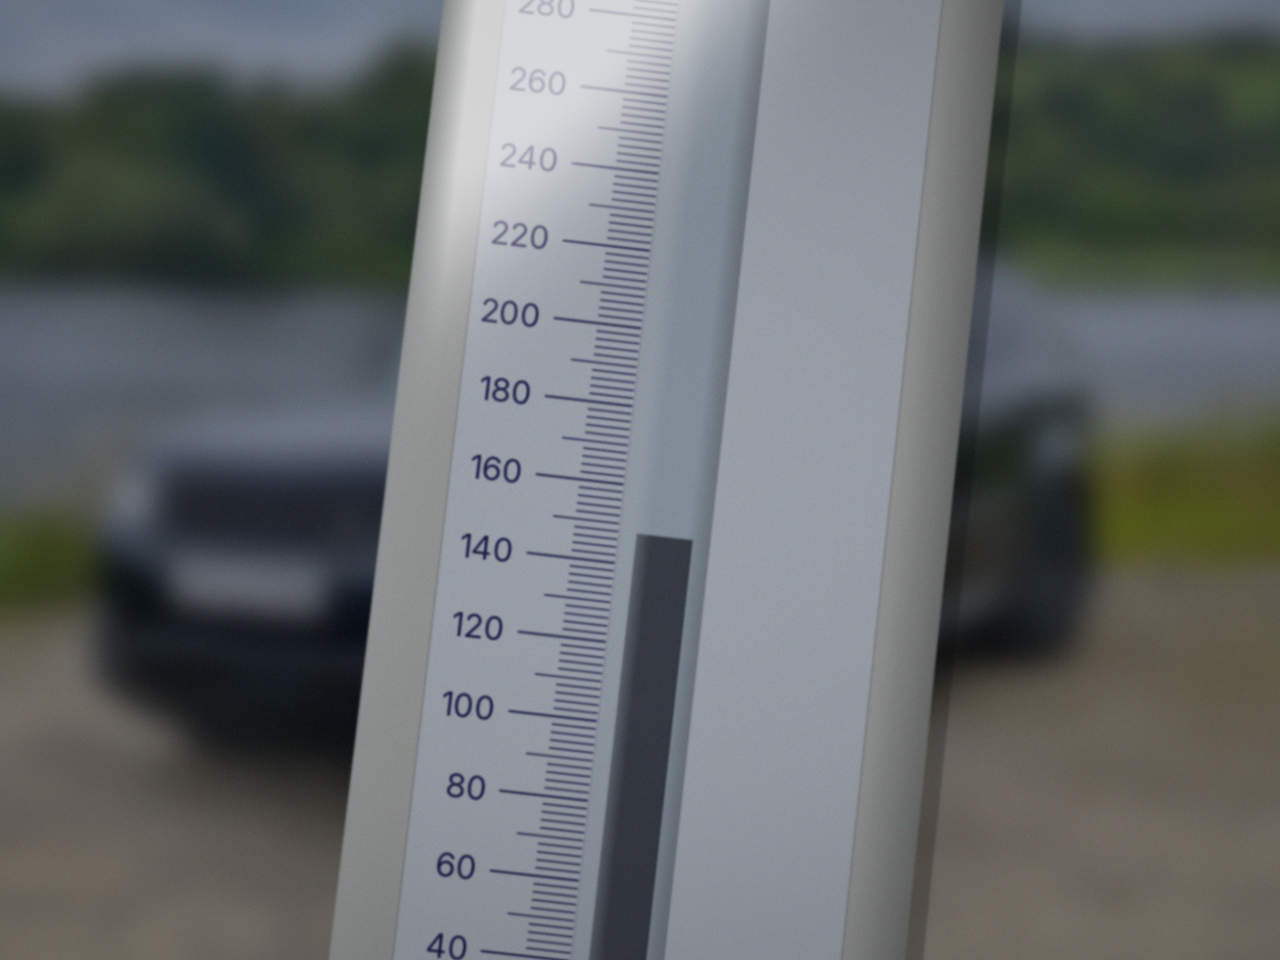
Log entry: **148** mmHg
